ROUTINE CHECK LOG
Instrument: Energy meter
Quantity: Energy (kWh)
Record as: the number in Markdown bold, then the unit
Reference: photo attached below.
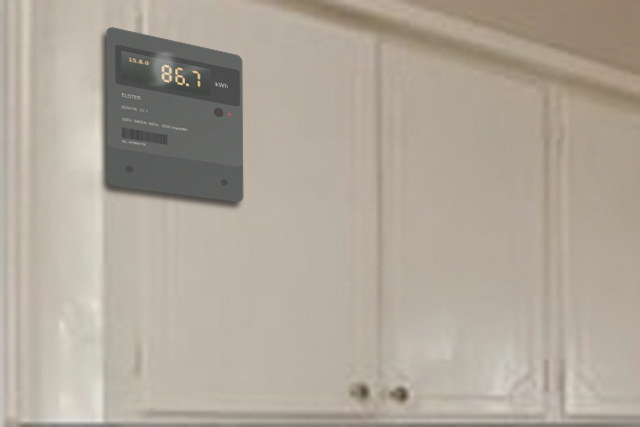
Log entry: **86.7** kWh
